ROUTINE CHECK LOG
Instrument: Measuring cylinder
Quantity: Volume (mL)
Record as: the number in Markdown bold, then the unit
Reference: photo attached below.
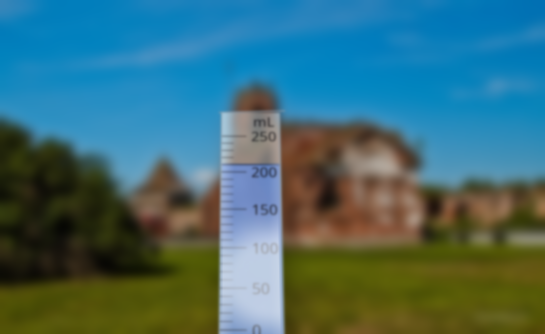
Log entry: **210** mL
